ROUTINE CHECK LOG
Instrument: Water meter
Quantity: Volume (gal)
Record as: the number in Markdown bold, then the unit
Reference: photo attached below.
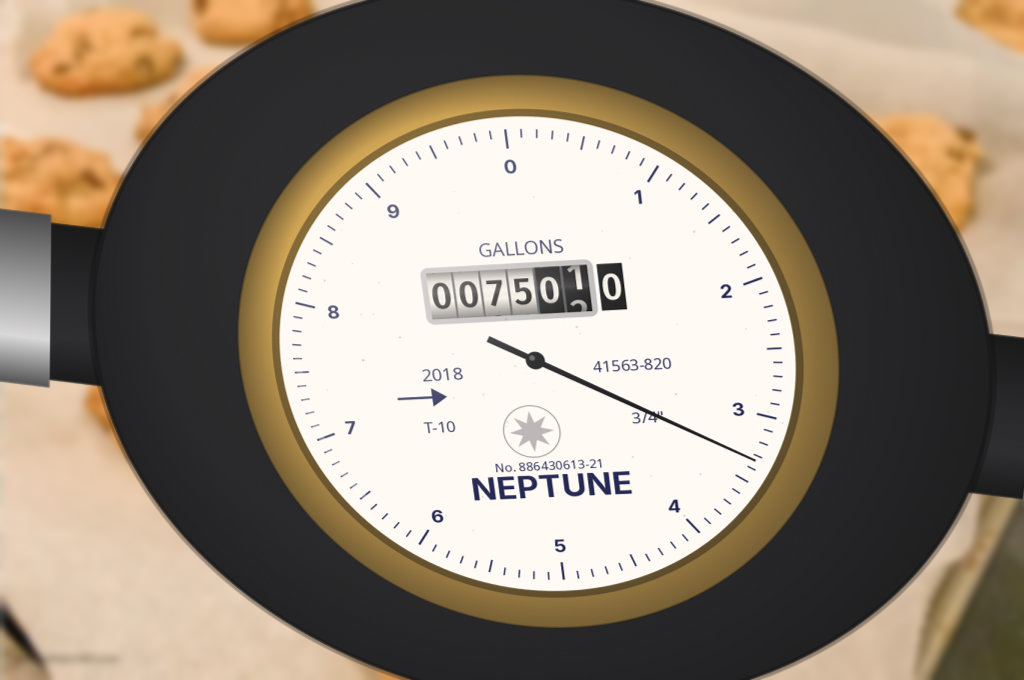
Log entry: **75013.3** gal
